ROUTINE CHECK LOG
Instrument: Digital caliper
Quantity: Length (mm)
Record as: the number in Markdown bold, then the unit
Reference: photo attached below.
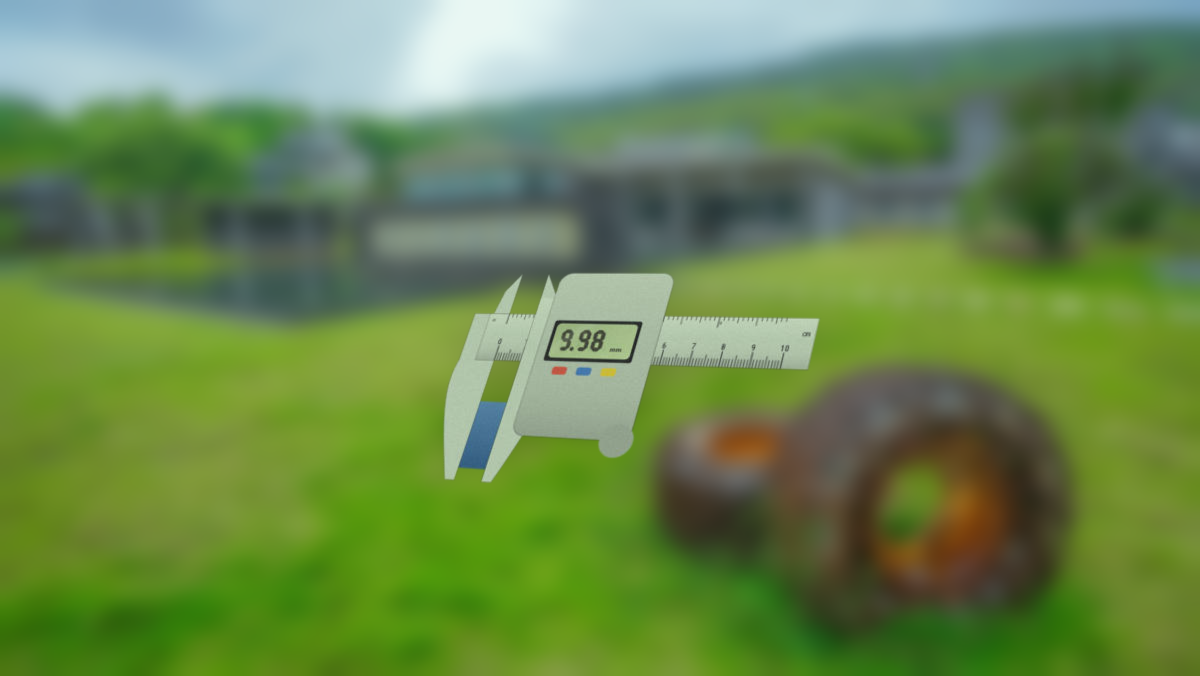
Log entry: **9.98** mm
